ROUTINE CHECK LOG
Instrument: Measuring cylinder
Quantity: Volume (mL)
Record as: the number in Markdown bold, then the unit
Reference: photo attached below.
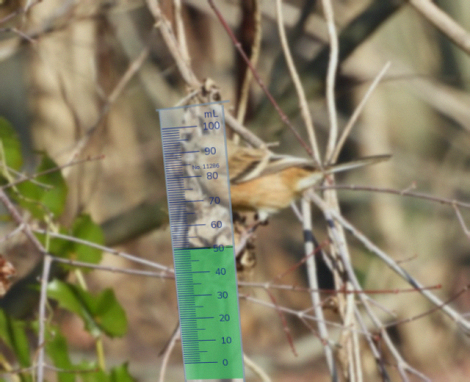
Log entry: **50** mL
